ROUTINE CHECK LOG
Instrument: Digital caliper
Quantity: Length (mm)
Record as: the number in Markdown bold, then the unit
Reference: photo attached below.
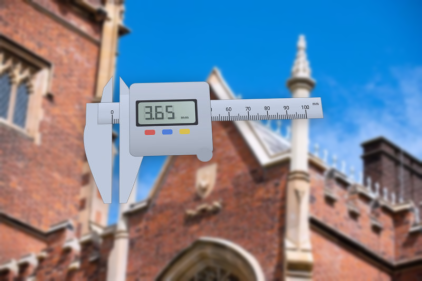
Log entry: **3.65** mm
